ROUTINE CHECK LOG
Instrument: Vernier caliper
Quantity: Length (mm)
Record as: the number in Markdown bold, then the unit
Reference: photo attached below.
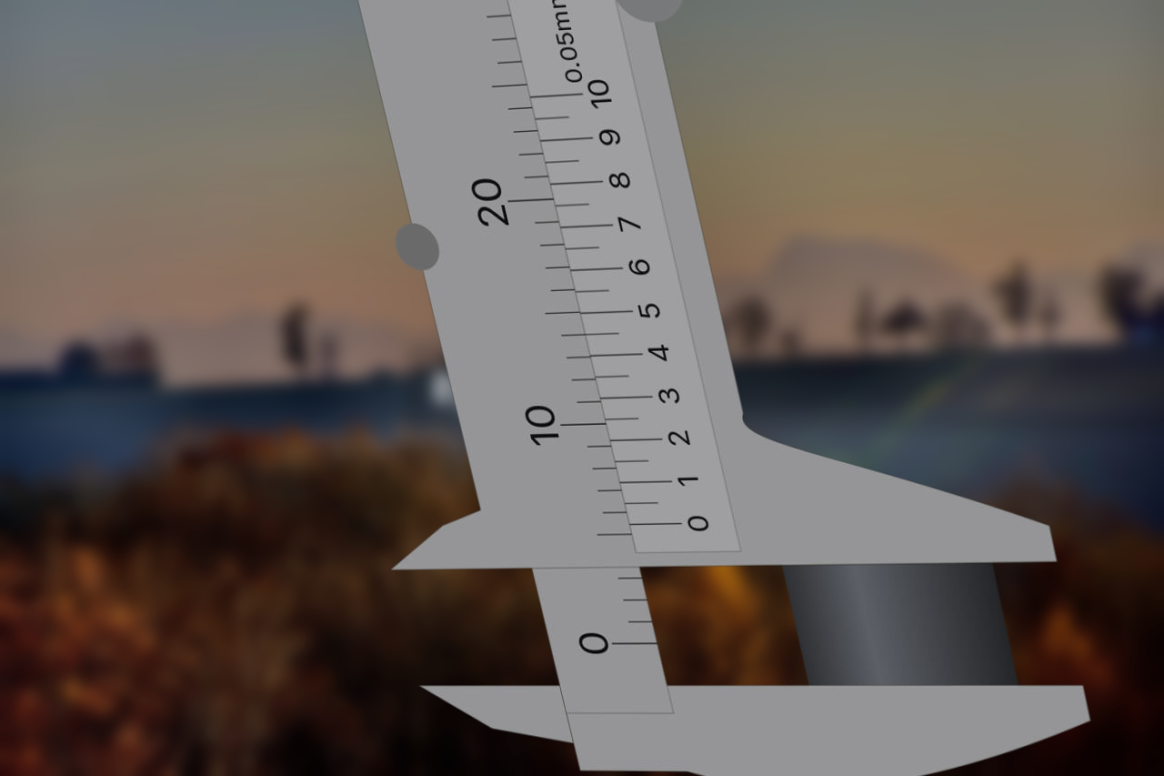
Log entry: **5.45** mm
